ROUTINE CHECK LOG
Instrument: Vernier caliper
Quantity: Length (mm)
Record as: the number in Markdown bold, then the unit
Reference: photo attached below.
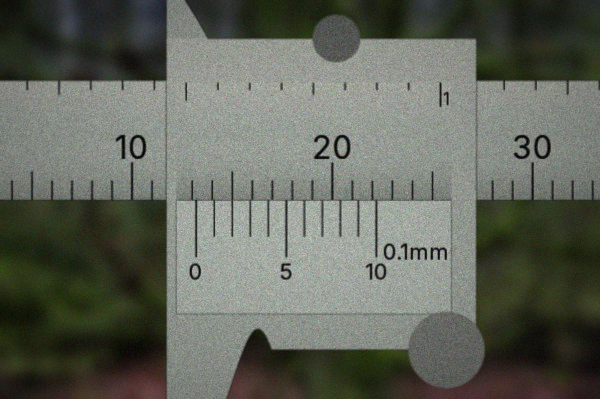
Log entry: **13.2** mm
